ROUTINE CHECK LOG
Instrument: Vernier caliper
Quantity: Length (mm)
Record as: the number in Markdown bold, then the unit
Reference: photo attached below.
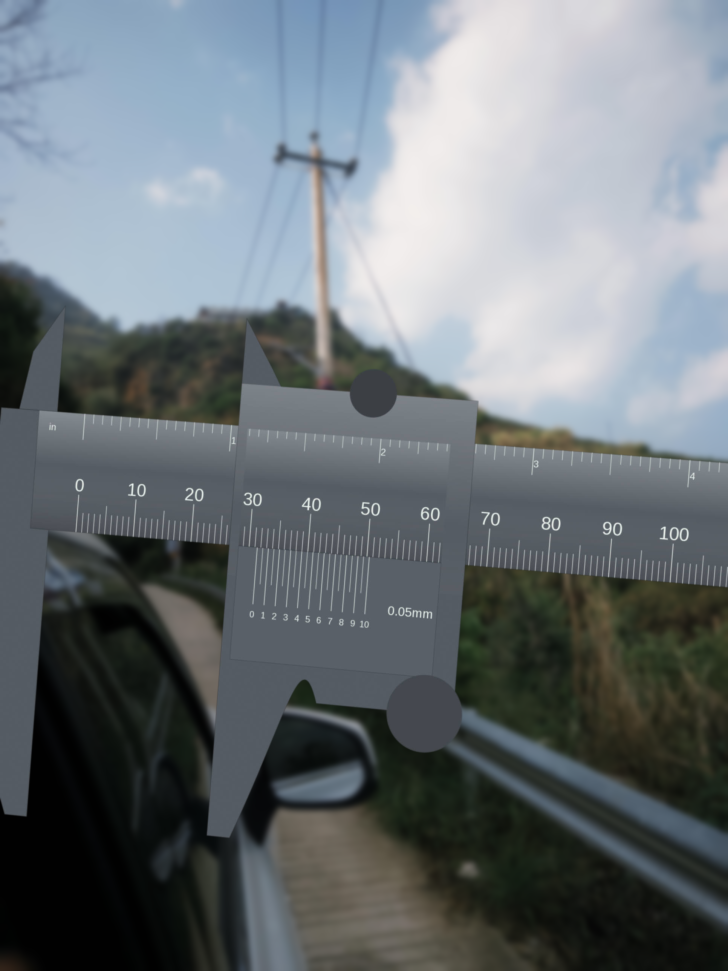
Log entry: **31.4** mm
